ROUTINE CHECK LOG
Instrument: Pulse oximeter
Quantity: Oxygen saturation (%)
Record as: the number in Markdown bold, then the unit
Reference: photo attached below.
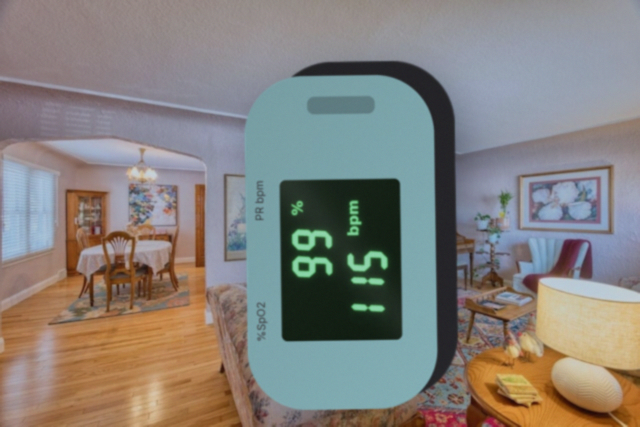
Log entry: **99** %
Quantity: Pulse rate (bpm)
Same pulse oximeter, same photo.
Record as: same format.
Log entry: **115** bpm
